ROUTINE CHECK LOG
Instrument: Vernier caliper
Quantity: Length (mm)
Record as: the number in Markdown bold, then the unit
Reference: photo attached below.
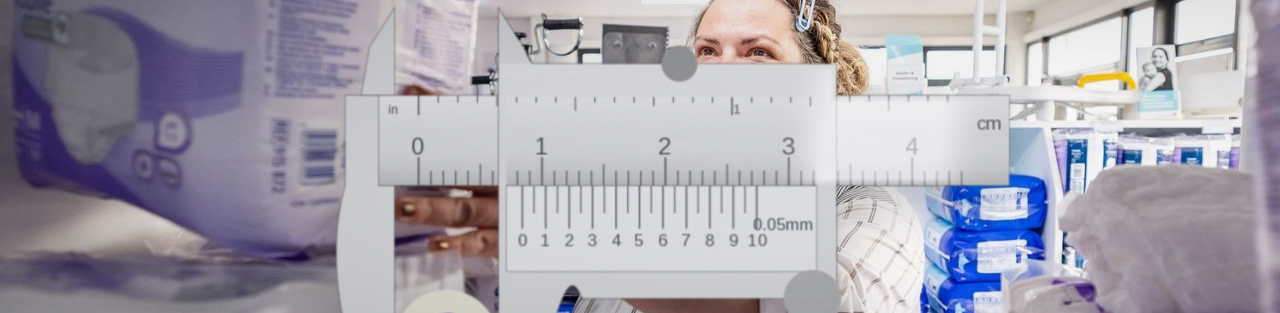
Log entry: **8.4** mm
